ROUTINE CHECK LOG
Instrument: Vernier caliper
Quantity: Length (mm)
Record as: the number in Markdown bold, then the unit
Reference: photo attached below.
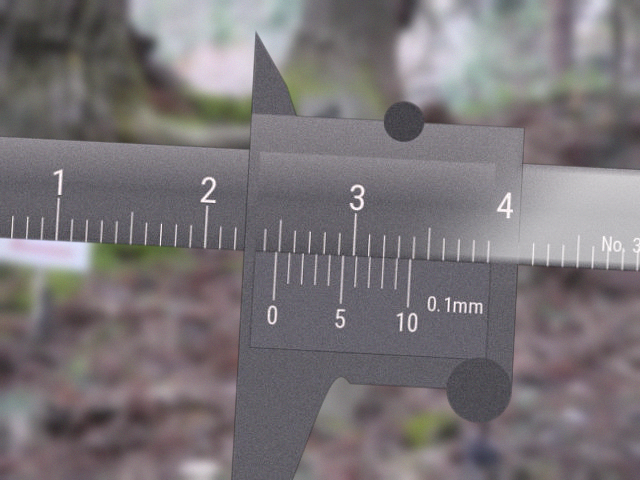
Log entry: **24.8** mm
